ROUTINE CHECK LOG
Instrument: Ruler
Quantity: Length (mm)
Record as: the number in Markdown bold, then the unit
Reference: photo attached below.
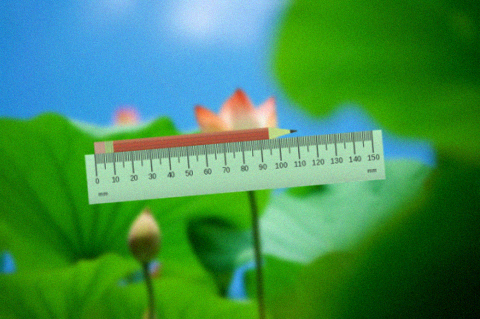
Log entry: **110** mm
